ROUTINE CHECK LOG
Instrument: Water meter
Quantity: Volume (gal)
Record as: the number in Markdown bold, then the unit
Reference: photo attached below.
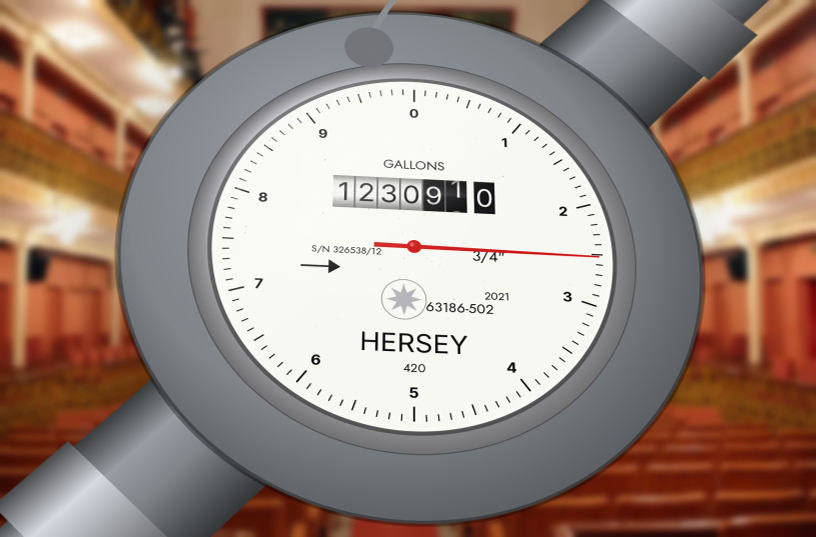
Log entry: **1230912.5** gal
